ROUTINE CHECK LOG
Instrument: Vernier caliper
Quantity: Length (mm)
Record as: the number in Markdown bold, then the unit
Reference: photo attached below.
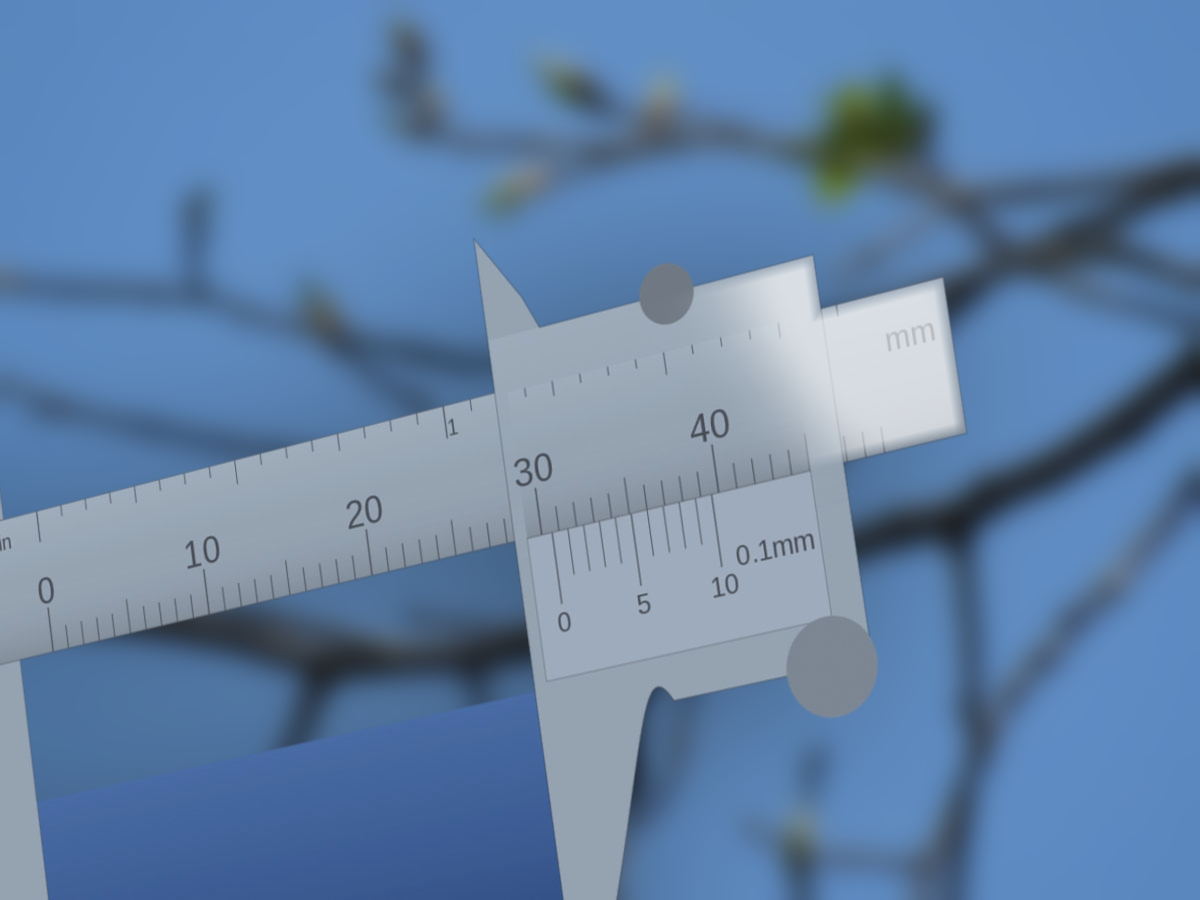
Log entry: **30.6** mm
